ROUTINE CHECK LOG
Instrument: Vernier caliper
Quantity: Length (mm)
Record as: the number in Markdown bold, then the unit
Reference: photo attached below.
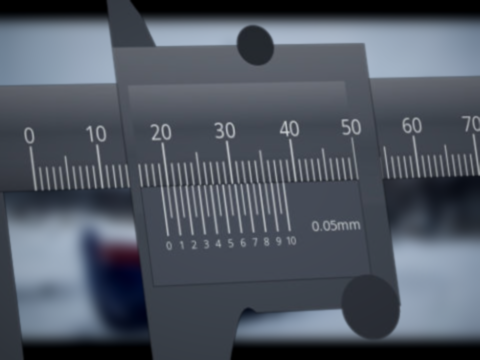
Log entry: **19.0** mm
